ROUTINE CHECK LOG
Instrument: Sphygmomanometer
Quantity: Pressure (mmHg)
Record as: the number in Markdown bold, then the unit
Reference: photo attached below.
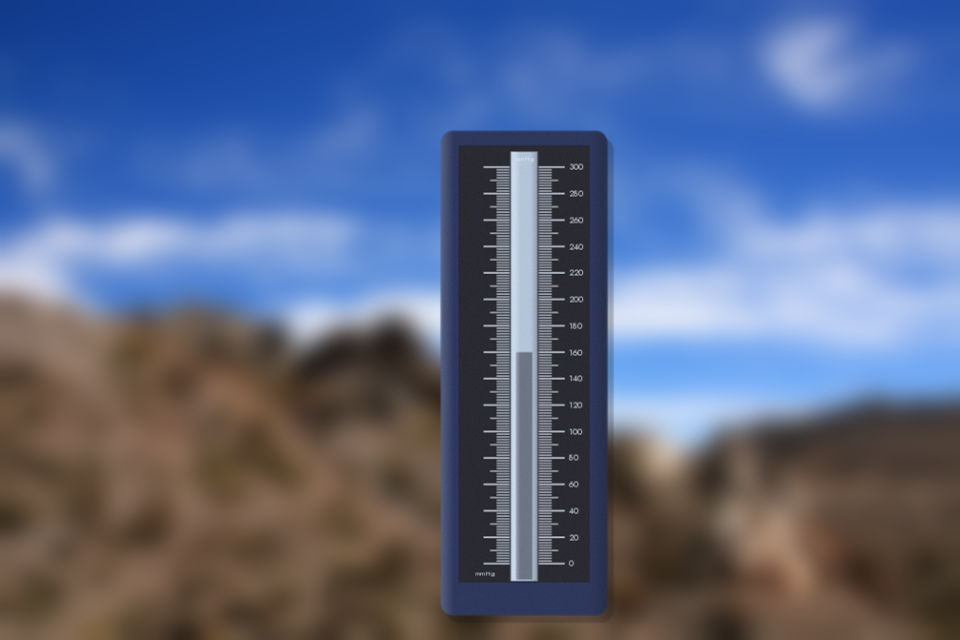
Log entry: **160** mmHg
